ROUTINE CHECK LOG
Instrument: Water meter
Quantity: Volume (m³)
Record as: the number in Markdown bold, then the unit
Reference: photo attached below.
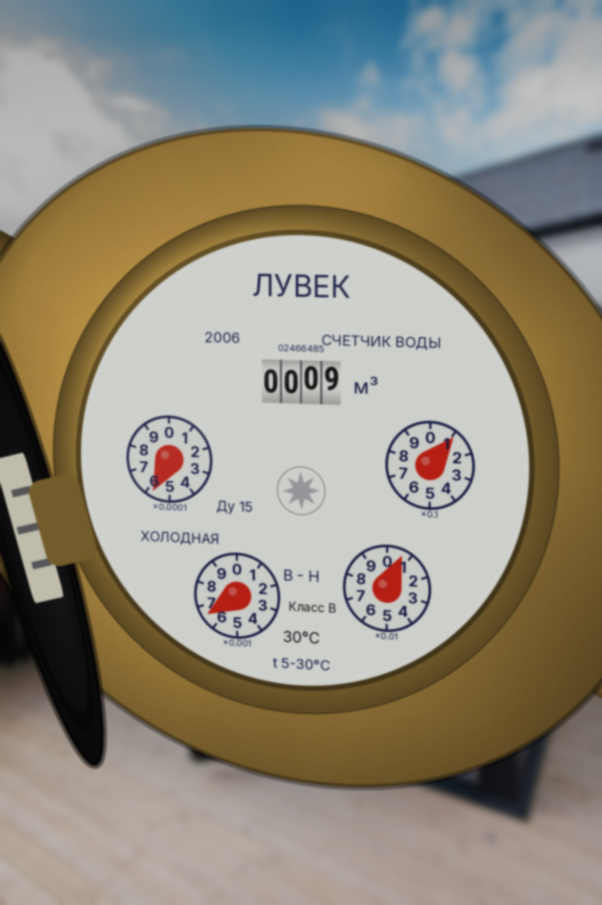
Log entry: **9.1065** m³
